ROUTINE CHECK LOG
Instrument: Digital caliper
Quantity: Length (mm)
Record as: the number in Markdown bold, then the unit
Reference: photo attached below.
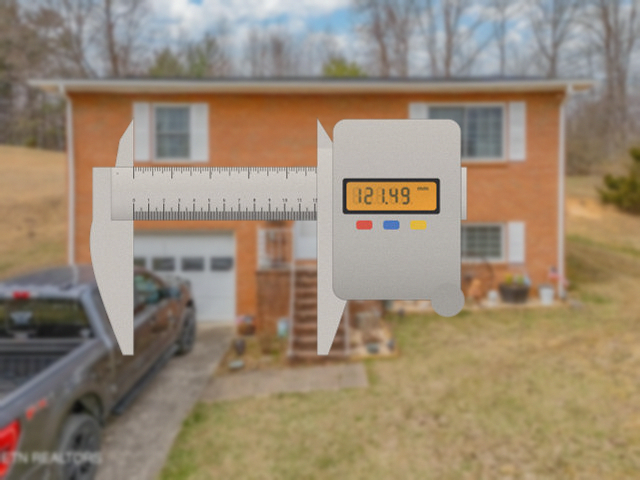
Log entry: **121.49** mm
